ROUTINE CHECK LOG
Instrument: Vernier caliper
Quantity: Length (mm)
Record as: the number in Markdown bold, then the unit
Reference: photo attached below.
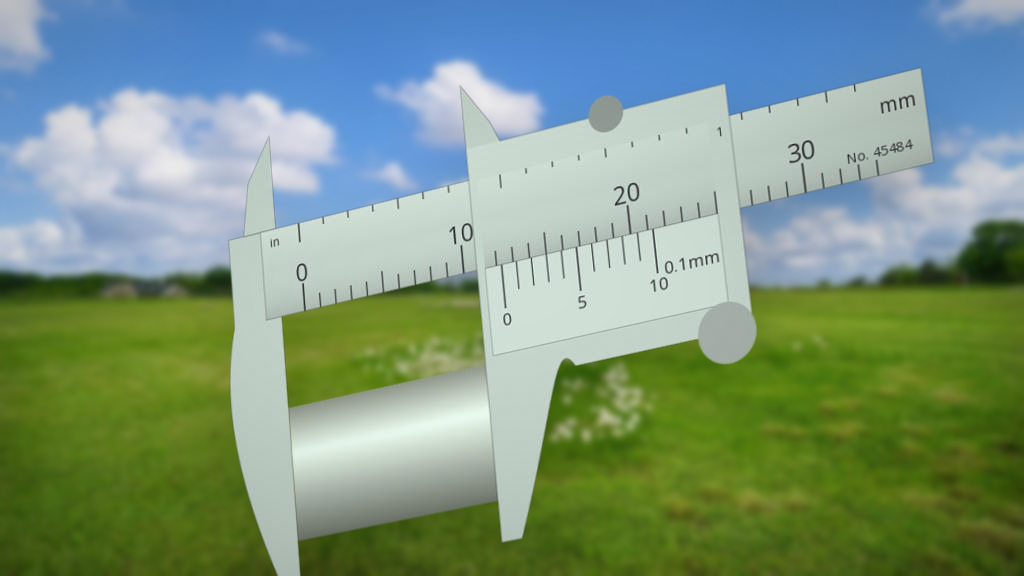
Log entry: **12.3** mm
